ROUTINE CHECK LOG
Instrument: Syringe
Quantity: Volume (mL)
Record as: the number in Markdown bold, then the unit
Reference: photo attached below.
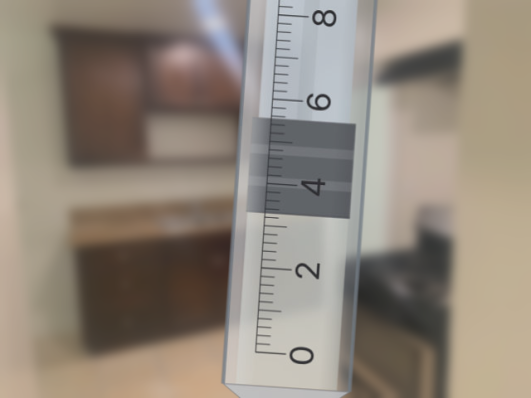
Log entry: **3.3** mL
